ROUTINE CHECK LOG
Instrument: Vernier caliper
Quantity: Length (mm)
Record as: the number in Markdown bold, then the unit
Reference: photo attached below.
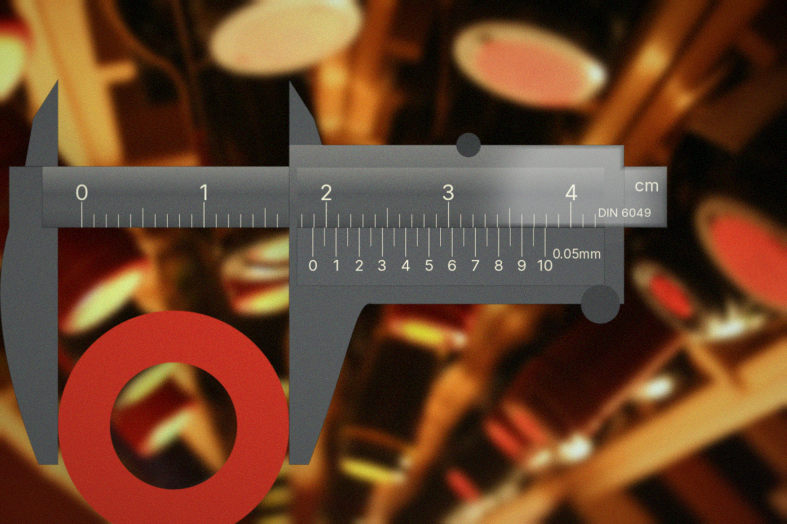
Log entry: **18.9** mm
